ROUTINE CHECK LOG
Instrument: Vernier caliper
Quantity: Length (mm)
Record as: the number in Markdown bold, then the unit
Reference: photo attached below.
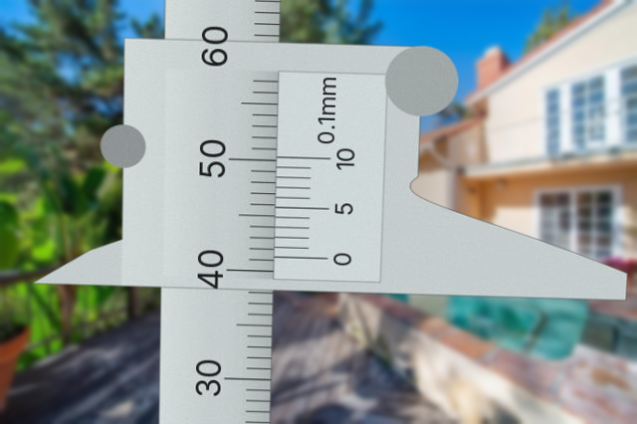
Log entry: **41.3** mm
